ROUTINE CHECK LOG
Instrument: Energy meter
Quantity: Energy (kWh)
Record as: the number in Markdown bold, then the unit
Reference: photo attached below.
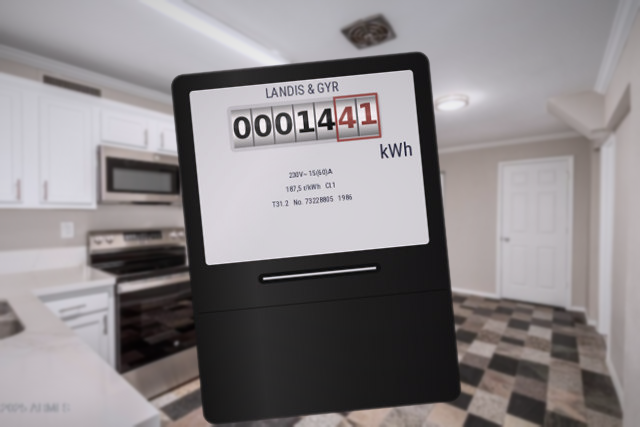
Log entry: **14.41** kWh
